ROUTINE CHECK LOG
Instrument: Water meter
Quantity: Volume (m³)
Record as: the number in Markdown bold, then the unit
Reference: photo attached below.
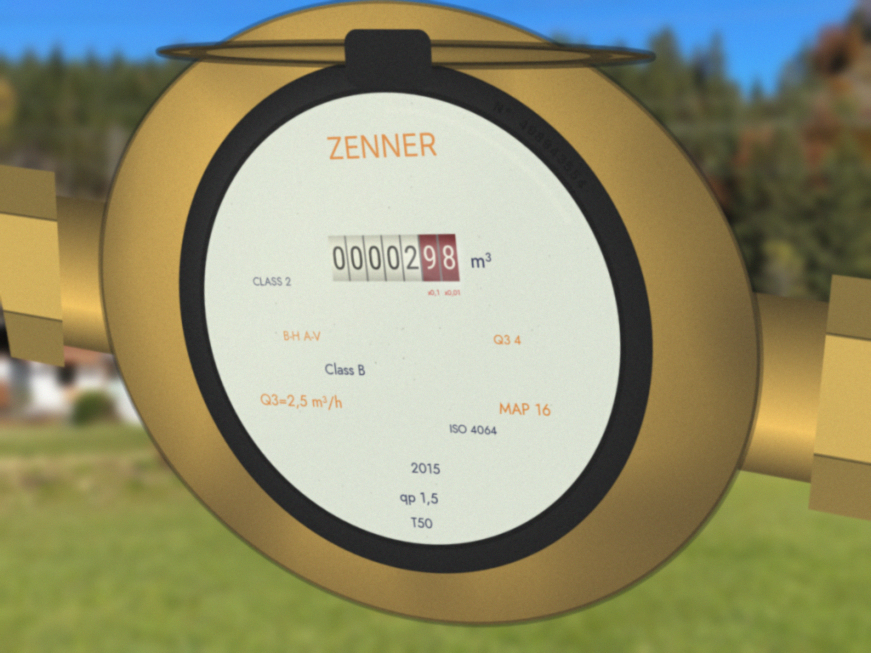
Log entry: **2.98** m³
